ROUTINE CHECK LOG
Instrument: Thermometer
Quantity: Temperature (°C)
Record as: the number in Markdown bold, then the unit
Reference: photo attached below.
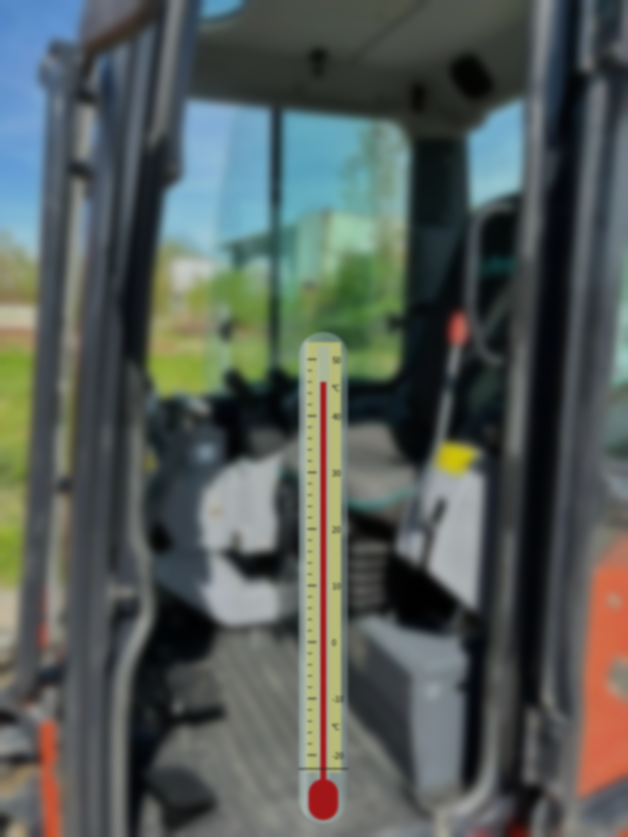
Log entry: **46** °C
